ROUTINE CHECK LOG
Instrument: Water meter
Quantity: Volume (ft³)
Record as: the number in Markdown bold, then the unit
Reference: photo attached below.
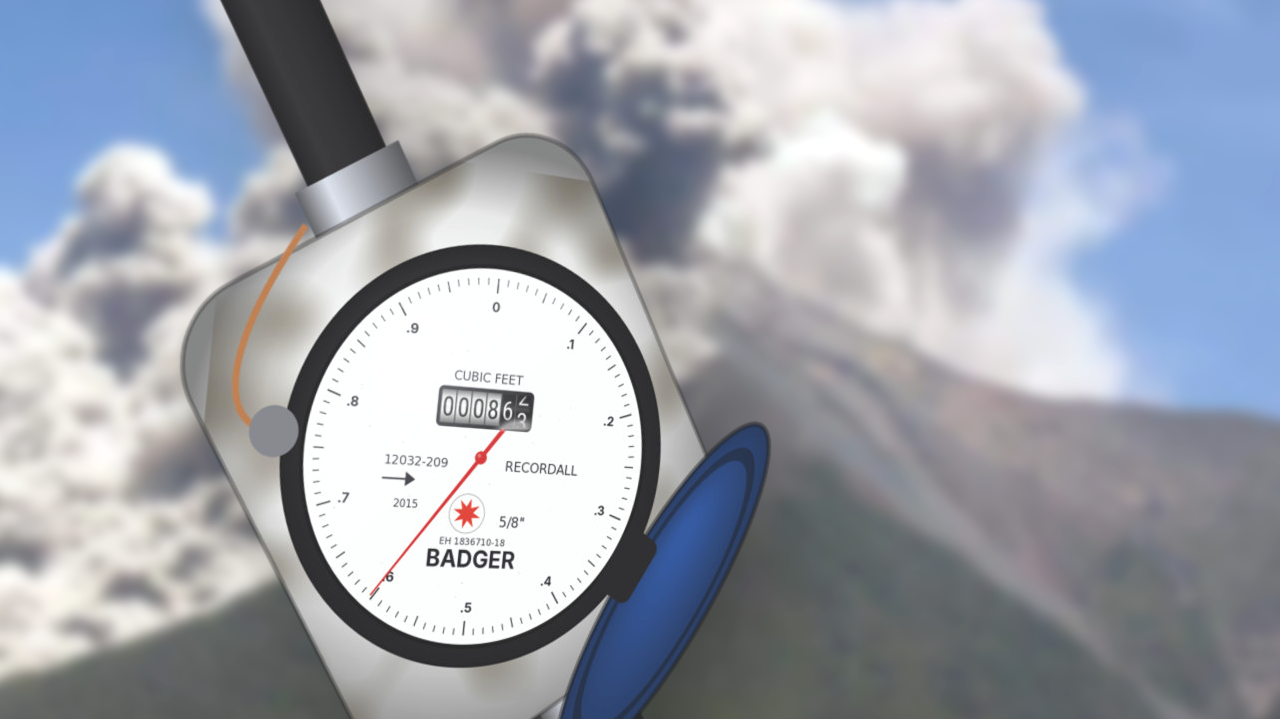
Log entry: **862.60** ft³
